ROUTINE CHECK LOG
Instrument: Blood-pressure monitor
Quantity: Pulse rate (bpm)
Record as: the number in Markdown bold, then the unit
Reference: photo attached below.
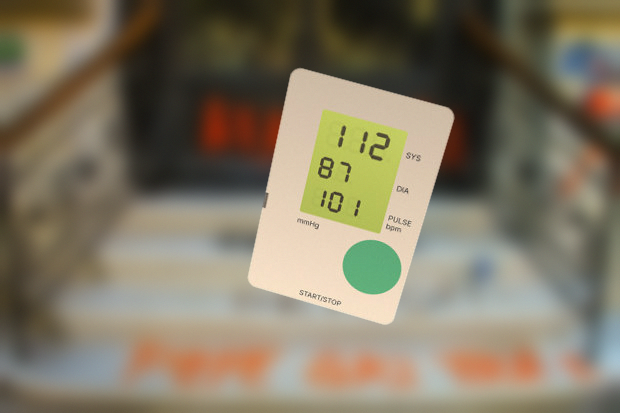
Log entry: **101** bpm
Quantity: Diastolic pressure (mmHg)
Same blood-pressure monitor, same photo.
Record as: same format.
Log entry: **87** mmHg
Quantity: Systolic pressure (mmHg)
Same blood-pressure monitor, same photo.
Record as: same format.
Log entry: **112** mmHg
